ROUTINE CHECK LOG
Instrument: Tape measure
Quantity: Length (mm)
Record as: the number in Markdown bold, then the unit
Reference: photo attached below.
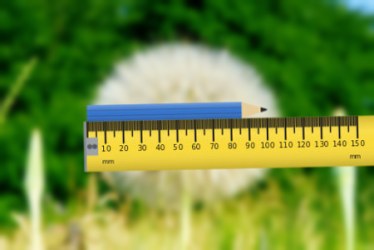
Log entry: **100** mm
